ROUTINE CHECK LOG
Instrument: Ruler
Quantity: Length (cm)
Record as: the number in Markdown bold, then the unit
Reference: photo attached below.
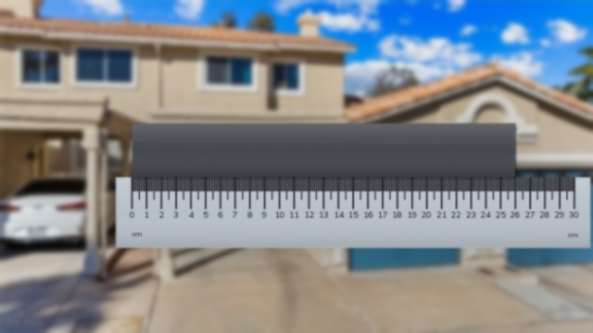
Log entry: **26** cm
